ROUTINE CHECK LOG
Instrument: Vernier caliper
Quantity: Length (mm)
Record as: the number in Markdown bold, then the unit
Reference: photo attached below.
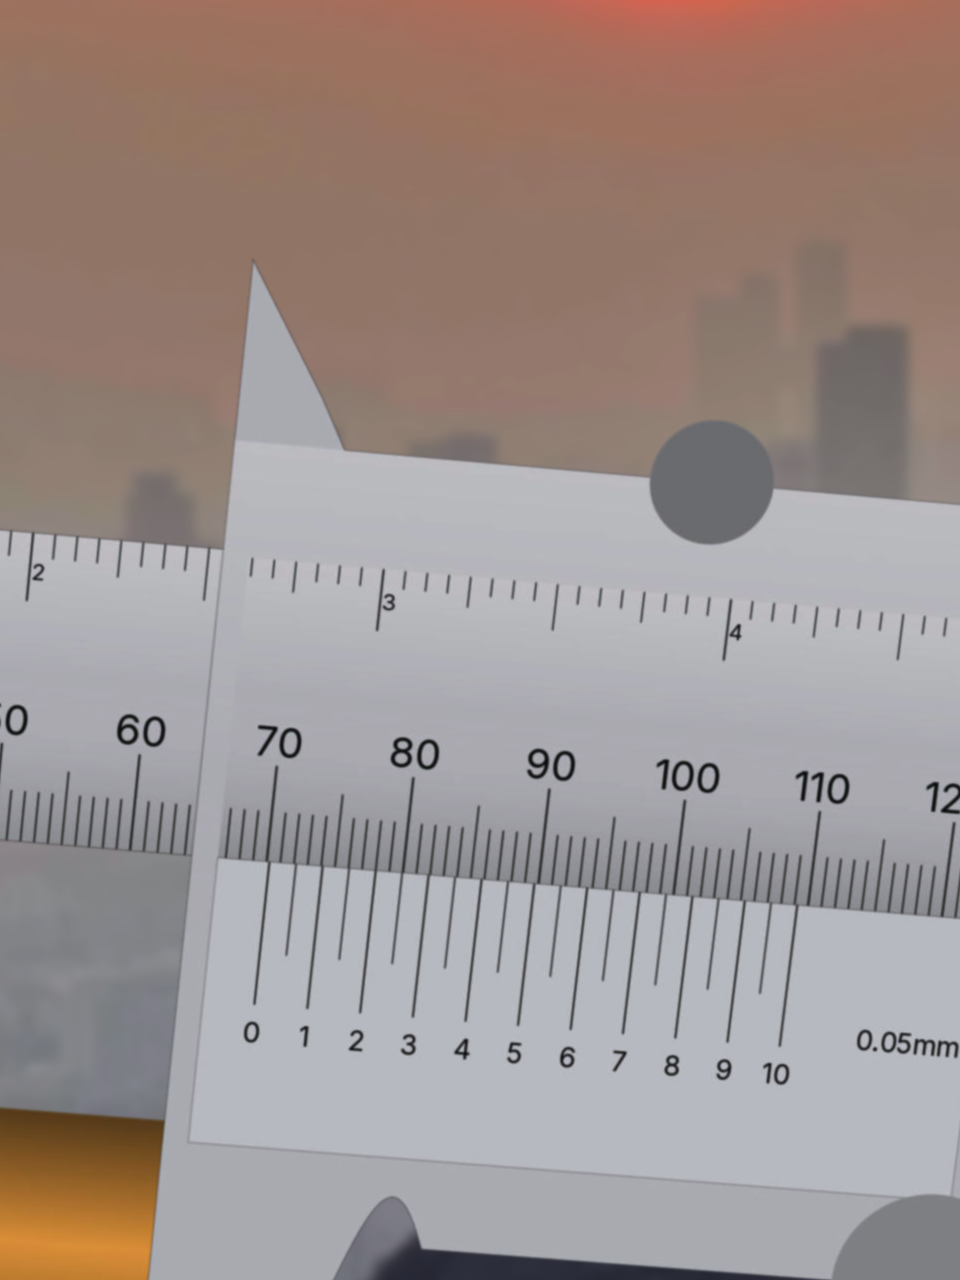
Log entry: **70.2** mm
